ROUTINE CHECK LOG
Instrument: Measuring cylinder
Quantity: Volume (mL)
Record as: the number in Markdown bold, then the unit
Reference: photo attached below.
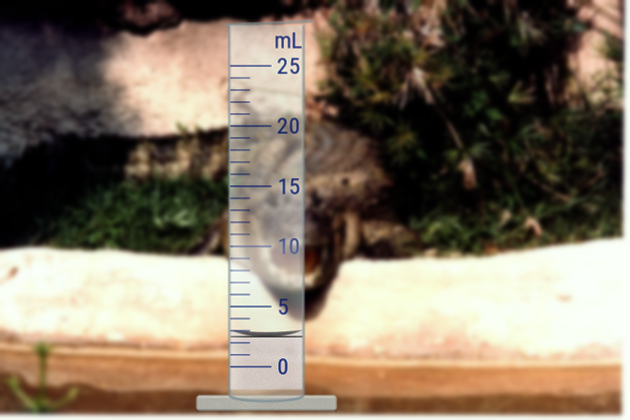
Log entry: **2.5** mL
